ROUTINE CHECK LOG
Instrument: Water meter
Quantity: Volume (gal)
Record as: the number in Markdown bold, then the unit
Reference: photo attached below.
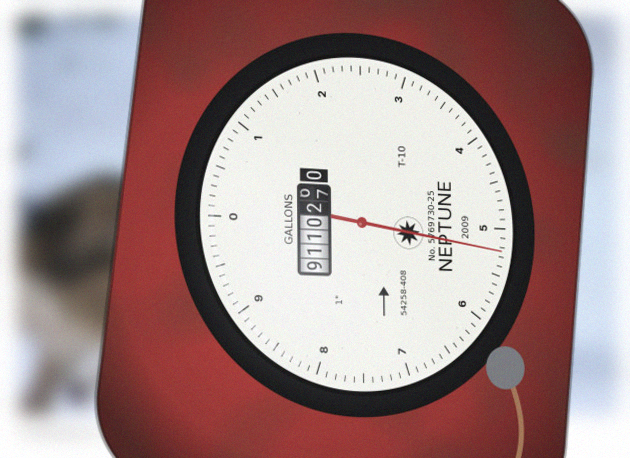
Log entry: **9110265.2** gal
